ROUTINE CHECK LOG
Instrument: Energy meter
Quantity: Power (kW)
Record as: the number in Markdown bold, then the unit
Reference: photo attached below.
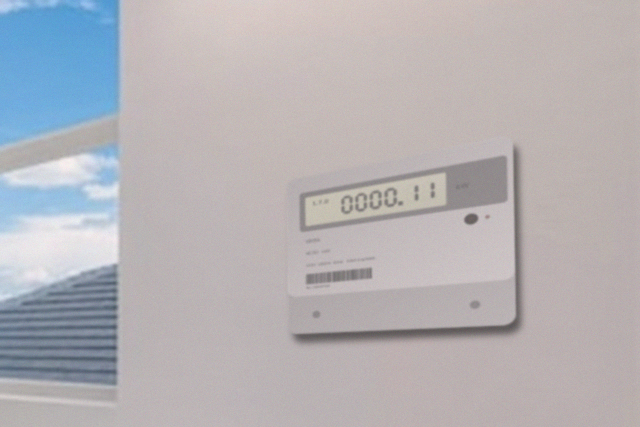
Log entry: **0.11** kW
